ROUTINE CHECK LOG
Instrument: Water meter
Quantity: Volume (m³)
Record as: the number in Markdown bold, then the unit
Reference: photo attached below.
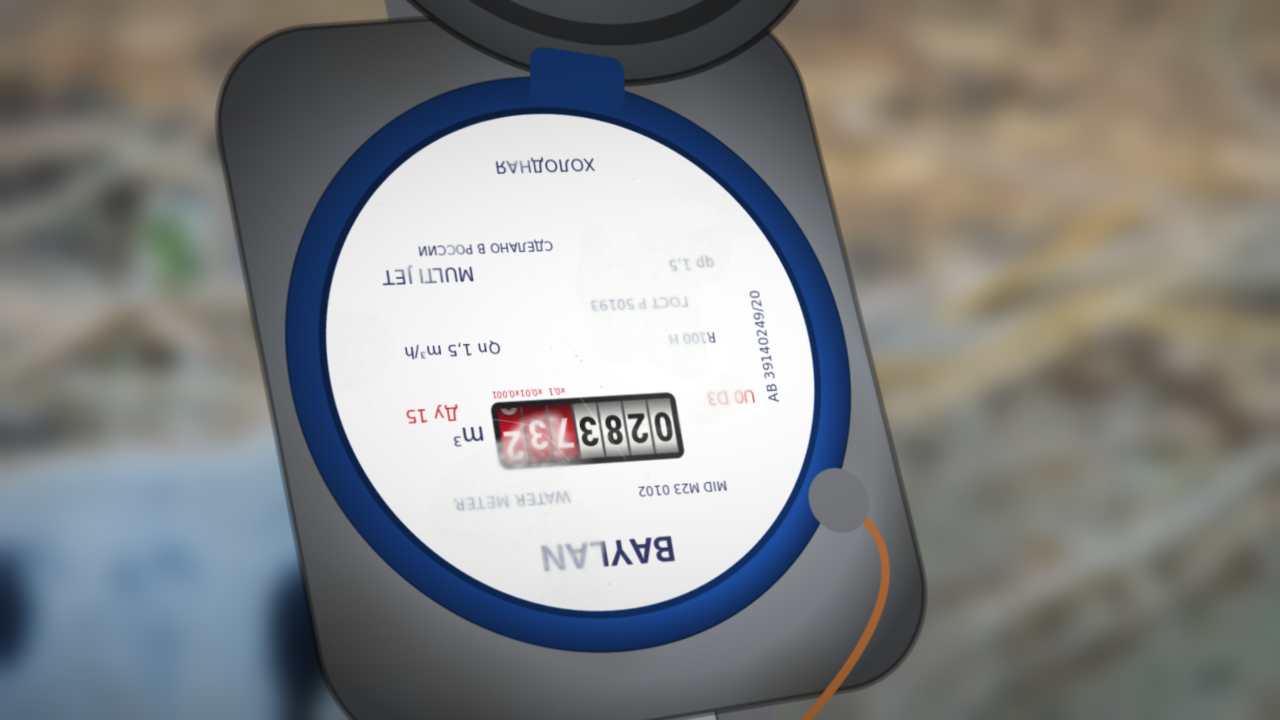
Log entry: **283.732** m³
